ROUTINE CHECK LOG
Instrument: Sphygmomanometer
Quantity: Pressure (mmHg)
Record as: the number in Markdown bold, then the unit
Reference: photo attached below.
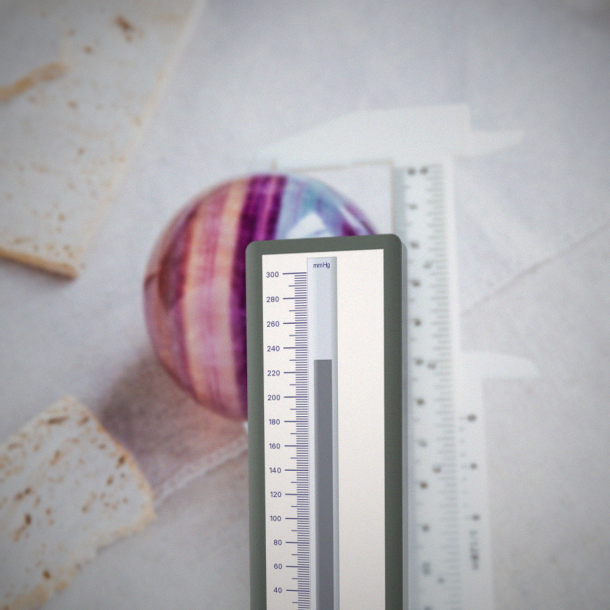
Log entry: **230** mmHg
